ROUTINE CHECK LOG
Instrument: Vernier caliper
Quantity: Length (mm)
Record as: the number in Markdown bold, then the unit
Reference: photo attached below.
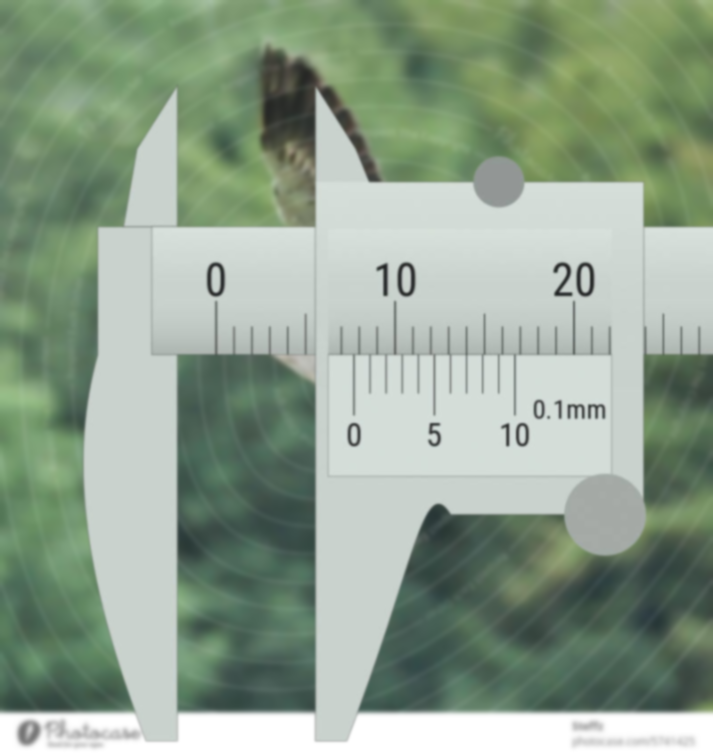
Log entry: **7.7** mm
